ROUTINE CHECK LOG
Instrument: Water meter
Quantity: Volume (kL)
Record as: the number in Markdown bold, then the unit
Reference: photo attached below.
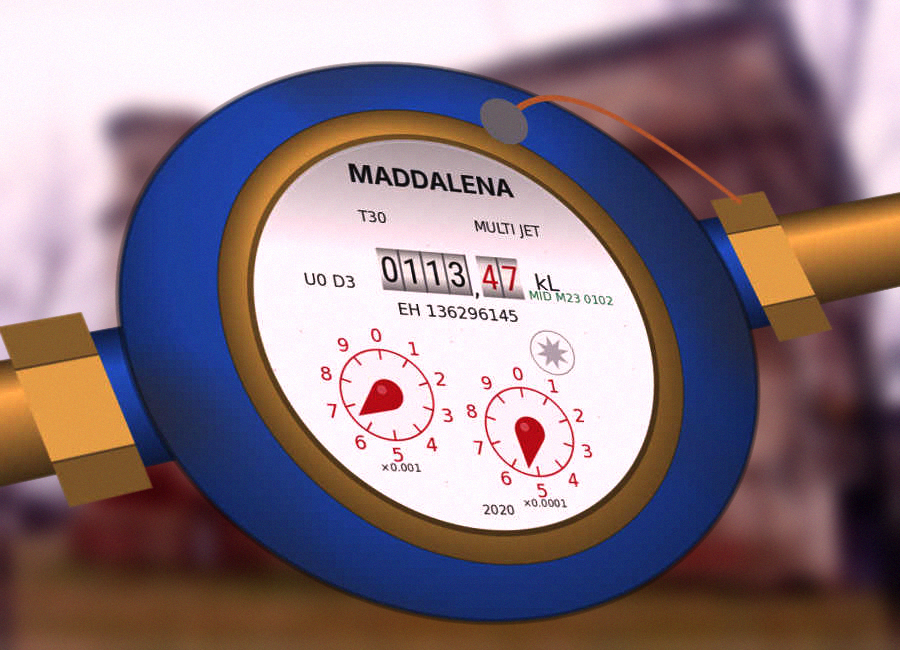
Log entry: **113.4765** kL
